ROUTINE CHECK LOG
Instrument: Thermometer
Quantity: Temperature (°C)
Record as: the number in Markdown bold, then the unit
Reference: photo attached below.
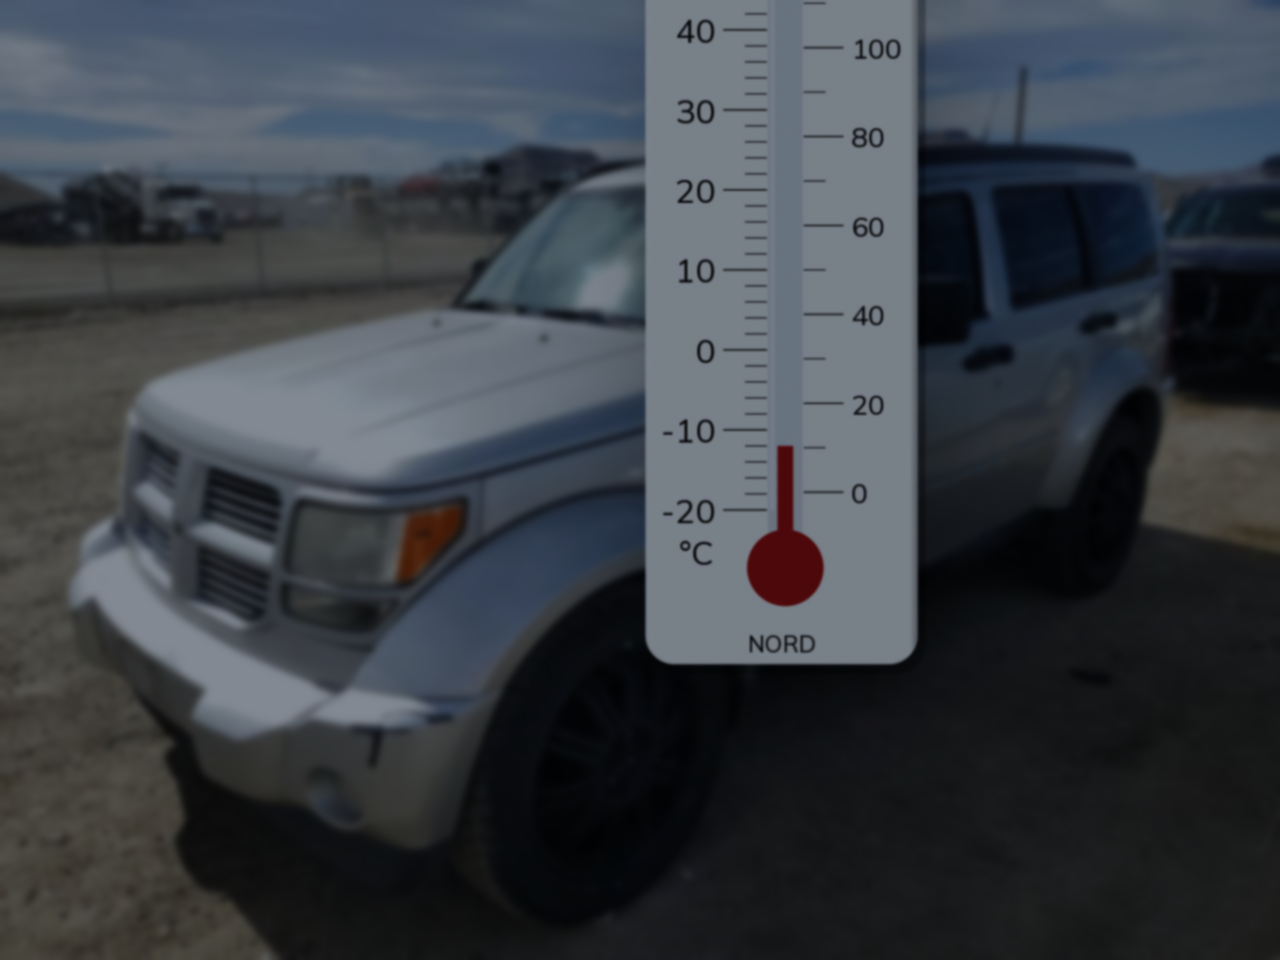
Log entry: **-12** °C
